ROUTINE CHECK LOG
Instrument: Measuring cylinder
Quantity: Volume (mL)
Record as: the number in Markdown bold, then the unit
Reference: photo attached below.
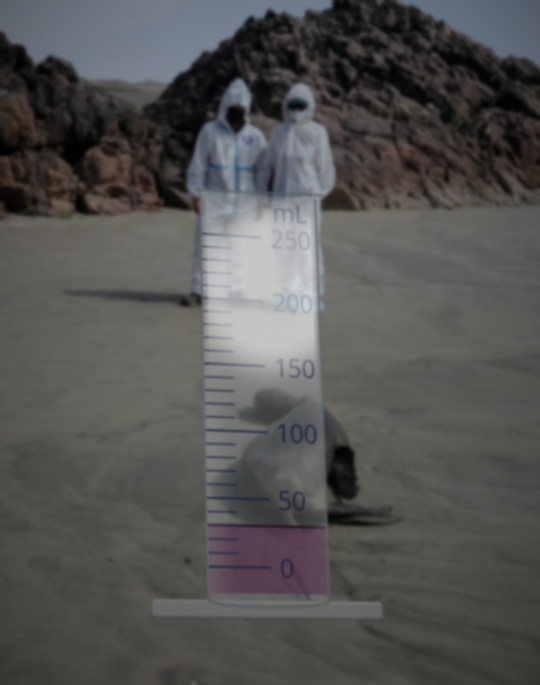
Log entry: **30** mL
